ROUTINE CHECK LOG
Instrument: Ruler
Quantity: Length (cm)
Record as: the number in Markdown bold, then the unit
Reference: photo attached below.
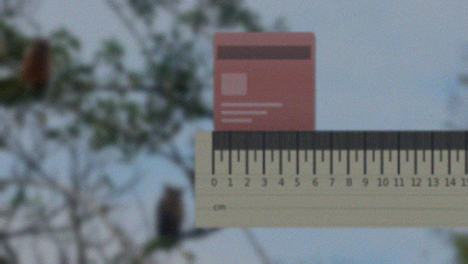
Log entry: **6** cm
